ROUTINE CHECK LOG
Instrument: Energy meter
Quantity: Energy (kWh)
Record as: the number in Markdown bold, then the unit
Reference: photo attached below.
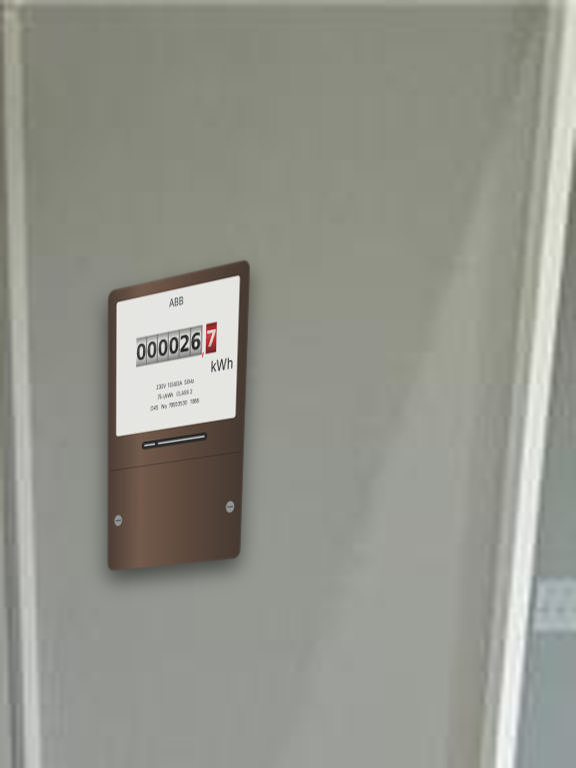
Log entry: **26.7** kWh
